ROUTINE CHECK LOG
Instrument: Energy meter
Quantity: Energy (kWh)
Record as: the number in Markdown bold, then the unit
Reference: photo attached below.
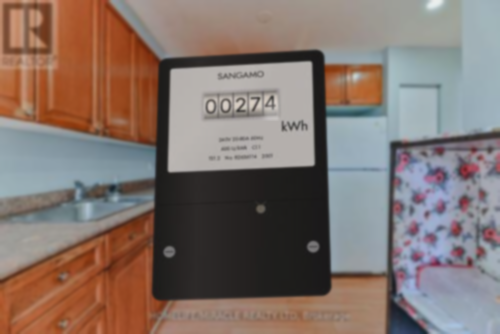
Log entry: **274** kWh
